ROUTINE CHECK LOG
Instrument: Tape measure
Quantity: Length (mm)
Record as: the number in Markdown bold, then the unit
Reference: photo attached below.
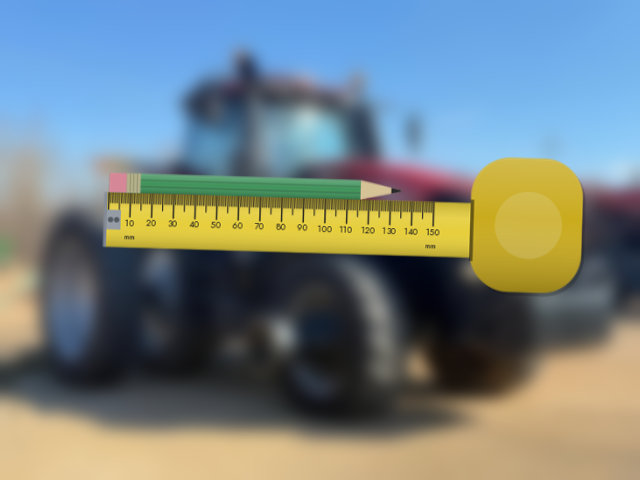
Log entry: **135** mm
